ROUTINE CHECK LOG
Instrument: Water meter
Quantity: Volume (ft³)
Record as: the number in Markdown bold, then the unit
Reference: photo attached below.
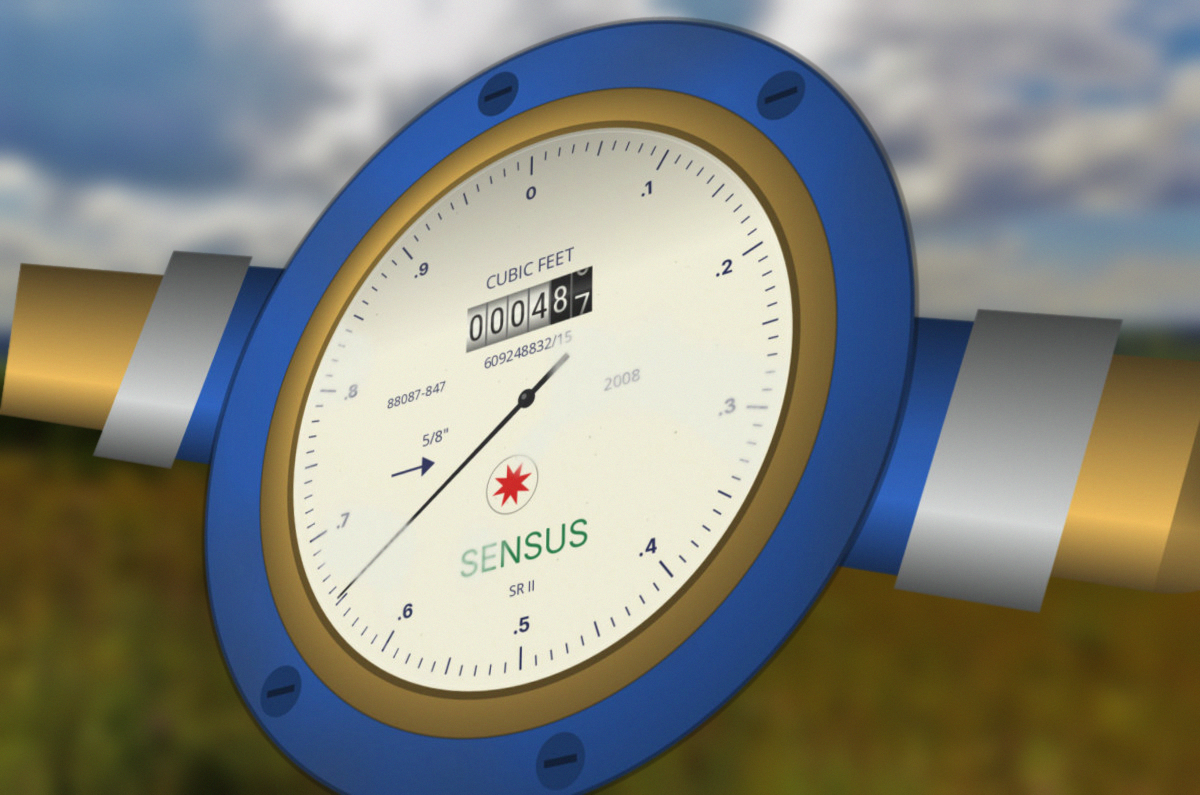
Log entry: **486.65** ft³
